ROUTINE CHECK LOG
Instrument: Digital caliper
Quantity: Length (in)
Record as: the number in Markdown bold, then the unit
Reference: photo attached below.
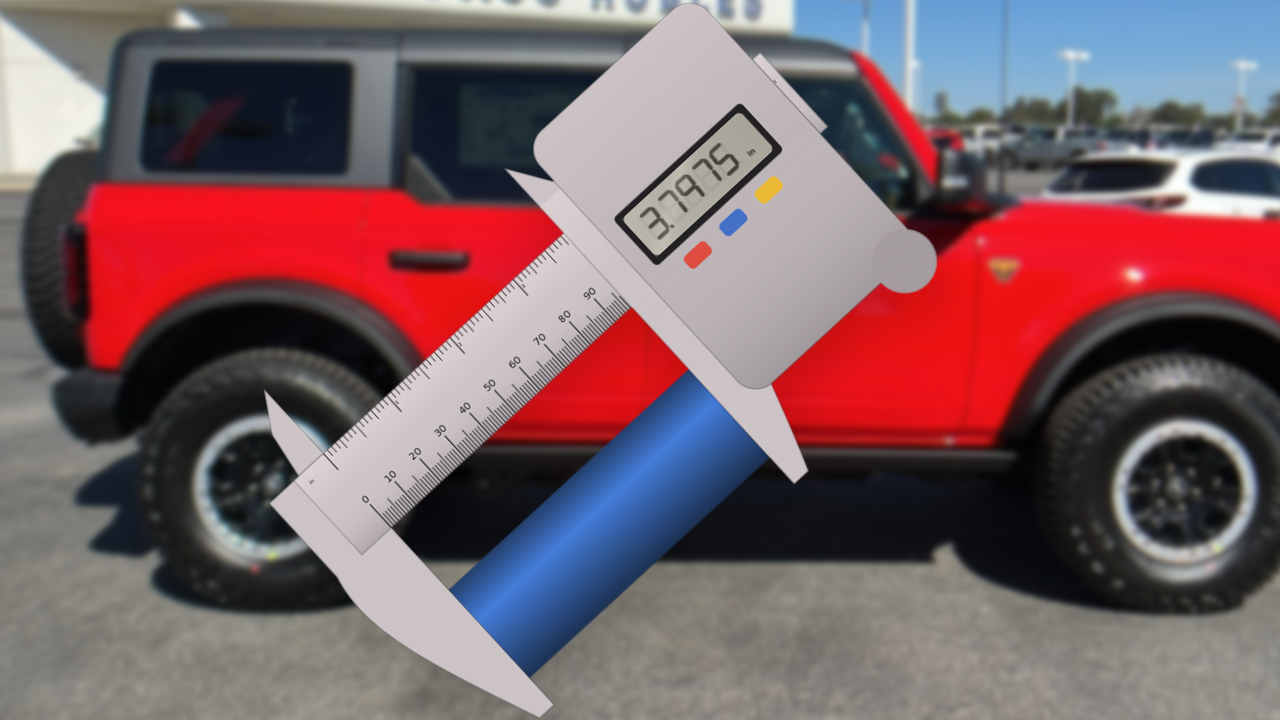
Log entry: **3.7975** in
